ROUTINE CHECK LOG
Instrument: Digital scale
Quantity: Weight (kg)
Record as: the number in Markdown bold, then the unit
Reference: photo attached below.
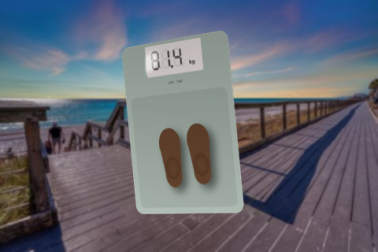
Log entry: **81.4** kg
